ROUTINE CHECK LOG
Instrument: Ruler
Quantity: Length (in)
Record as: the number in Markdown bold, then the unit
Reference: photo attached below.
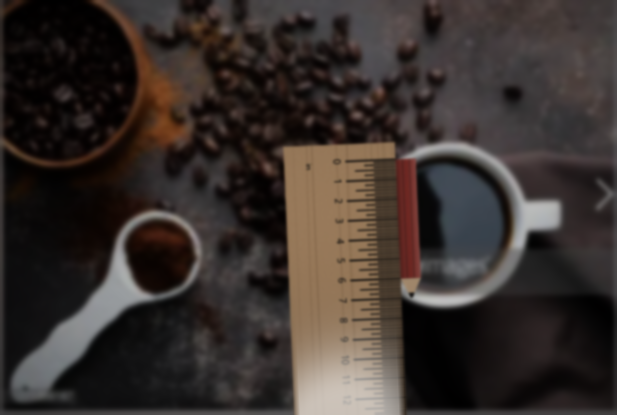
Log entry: **7** in
